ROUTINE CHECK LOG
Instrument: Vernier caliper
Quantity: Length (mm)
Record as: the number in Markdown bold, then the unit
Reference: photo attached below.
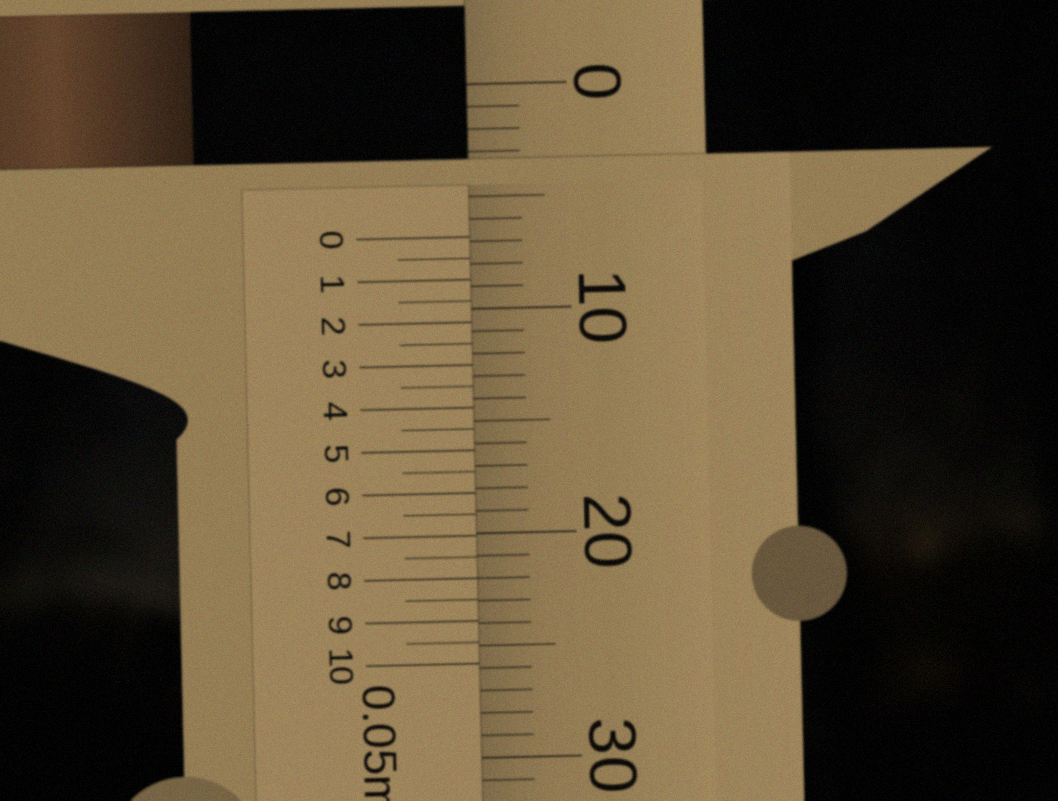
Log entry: **6.8** mm
